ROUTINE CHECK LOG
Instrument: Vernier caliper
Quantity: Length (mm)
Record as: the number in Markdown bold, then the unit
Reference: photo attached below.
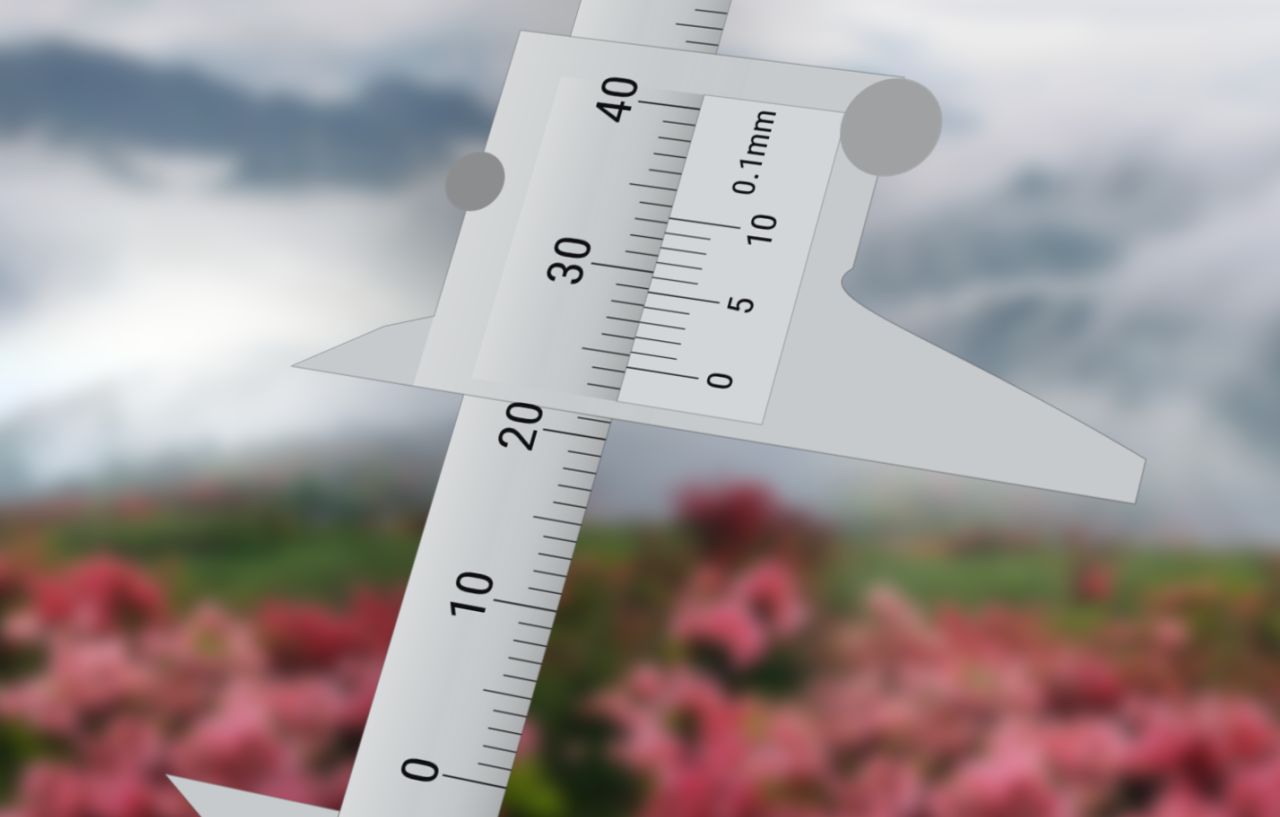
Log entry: **24.3** mm
